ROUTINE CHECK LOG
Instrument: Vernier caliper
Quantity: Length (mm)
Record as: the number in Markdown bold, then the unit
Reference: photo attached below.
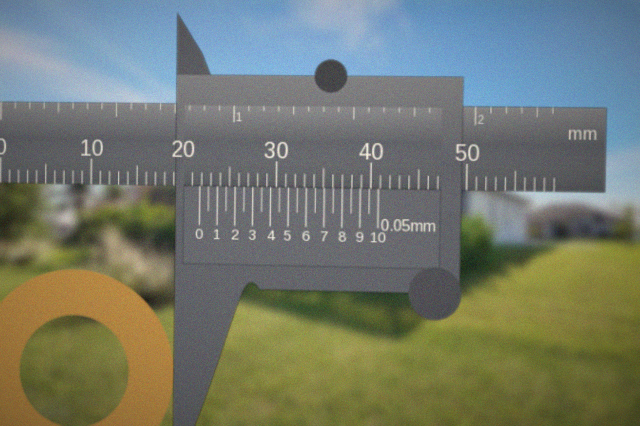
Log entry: **21.8** mm
